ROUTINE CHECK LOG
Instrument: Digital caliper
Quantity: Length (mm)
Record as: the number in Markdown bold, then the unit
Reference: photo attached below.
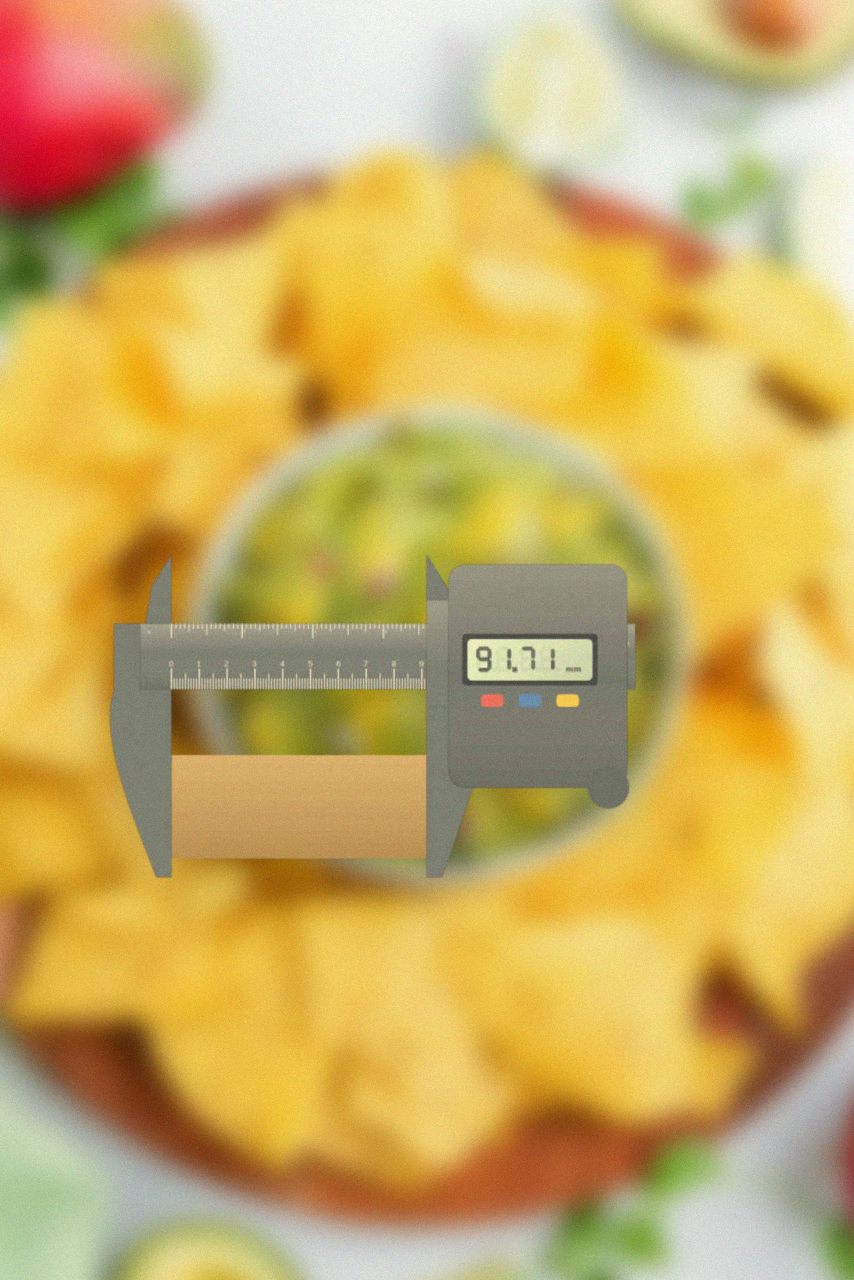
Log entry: **91.71** mm
